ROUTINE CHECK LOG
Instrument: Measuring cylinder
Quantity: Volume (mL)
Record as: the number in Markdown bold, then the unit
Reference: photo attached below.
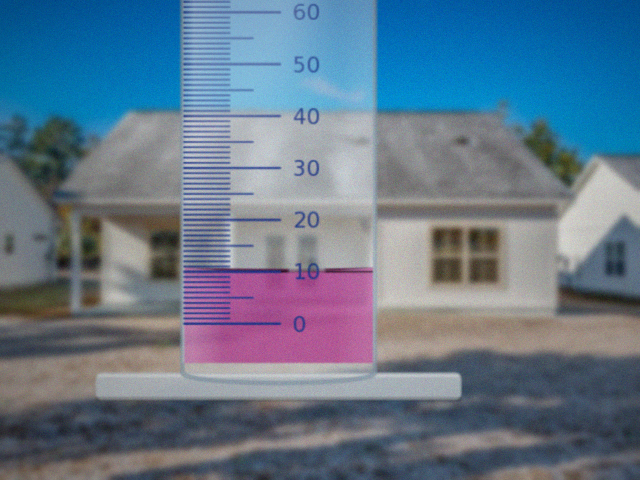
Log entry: **10** mL
